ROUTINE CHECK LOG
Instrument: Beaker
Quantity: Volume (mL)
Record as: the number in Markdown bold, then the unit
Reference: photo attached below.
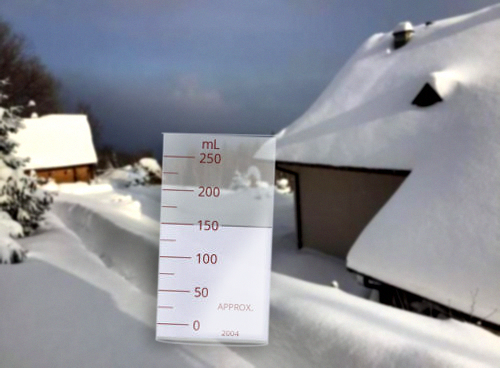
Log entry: **150** mL
